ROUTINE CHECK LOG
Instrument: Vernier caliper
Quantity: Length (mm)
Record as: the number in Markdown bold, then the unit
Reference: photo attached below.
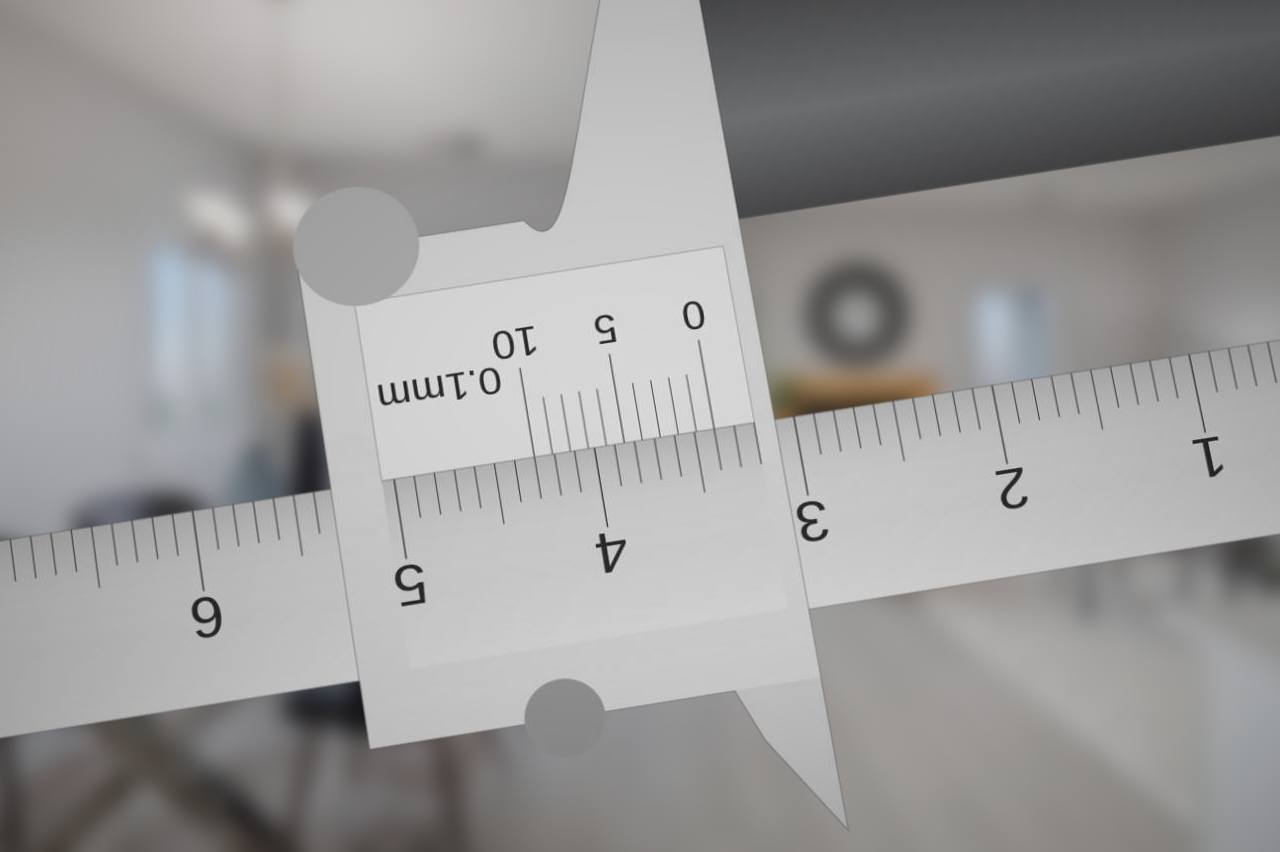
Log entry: **34.0** mm
